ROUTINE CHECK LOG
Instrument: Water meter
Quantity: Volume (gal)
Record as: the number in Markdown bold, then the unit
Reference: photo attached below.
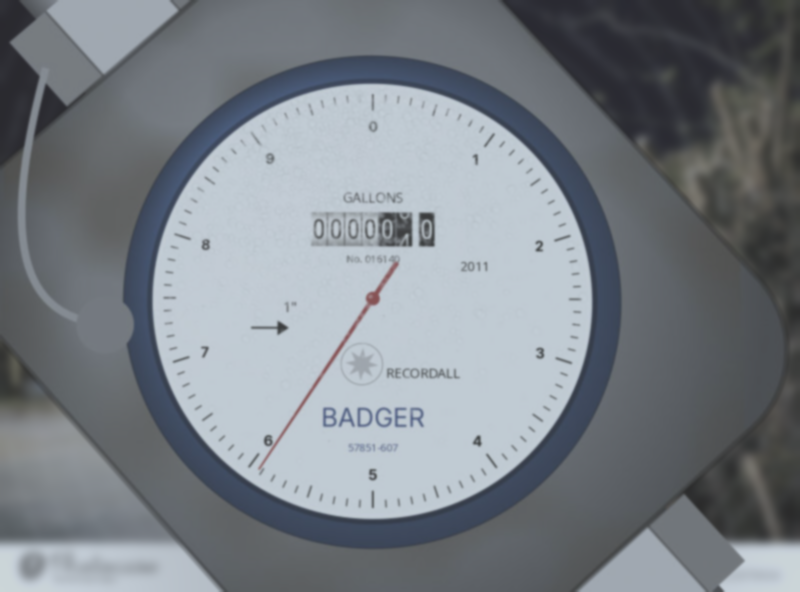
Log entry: **35.9** gal
